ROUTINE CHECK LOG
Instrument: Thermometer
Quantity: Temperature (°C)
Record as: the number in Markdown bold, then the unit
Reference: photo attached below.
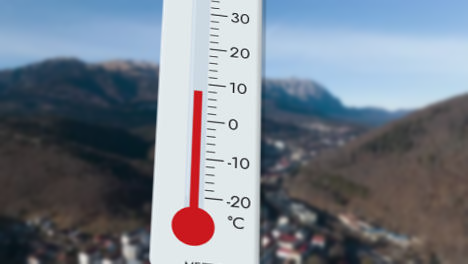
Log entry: **8** °C
